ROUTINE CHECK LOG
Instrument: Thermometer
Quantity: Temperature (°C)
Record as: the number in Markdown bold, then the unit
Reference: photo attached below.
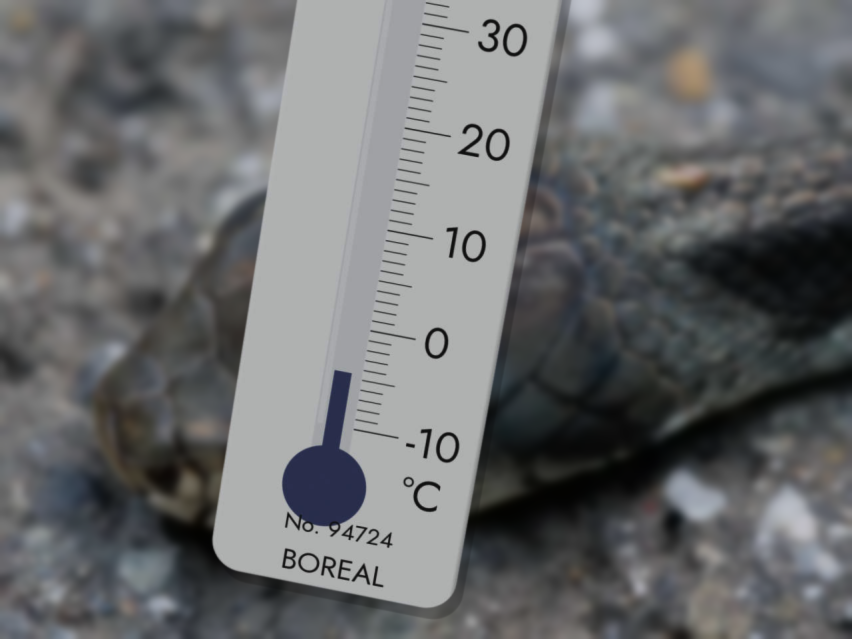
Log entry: **-4.5** °C
